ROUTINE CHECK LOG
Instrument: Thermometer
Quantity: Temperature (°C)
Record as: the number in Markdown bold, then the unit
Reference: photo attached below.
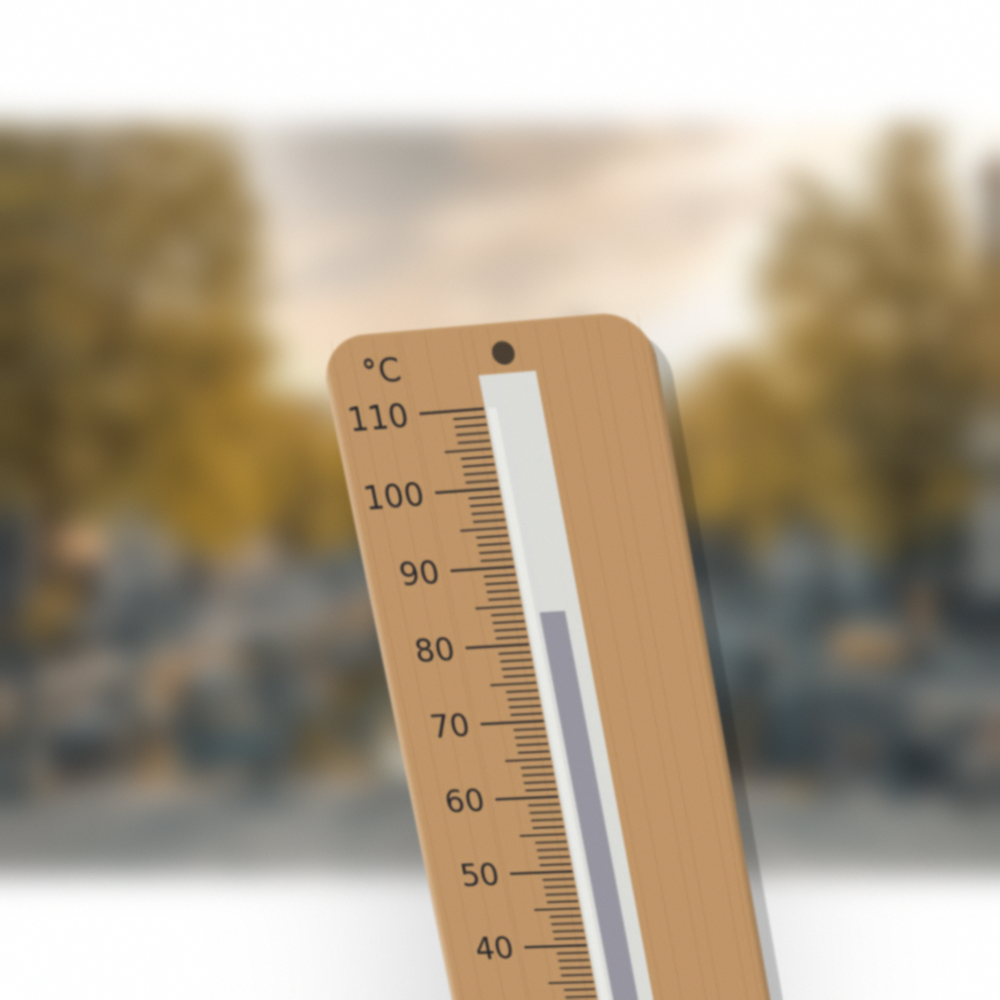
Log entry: **84** °C
